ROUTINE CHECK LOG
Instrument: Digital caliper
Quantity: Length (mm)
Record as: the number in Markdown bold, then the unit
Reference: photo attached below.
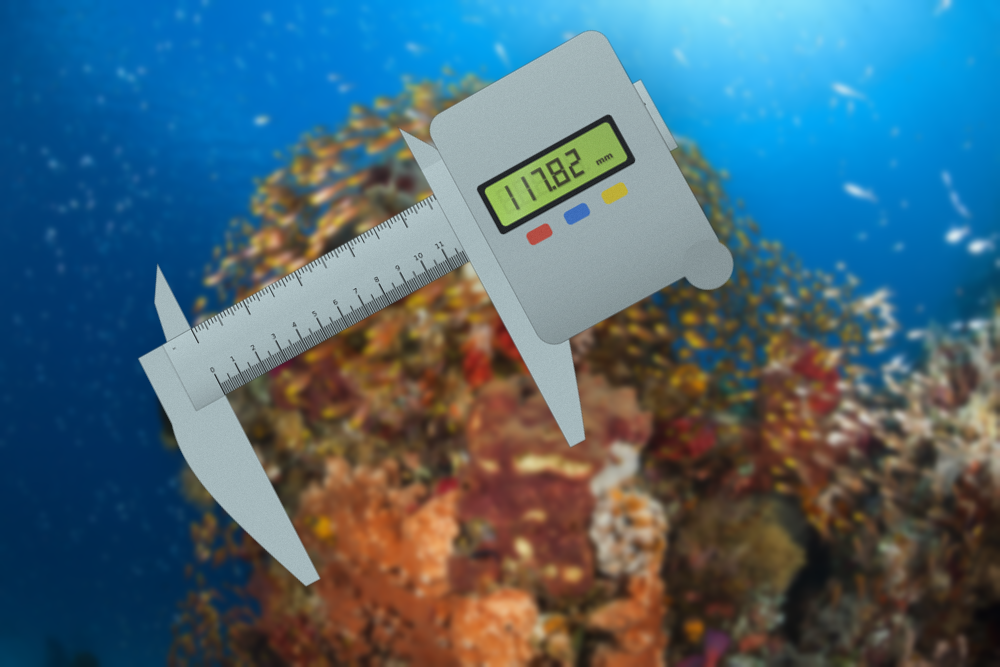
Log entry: **117.82** mm
